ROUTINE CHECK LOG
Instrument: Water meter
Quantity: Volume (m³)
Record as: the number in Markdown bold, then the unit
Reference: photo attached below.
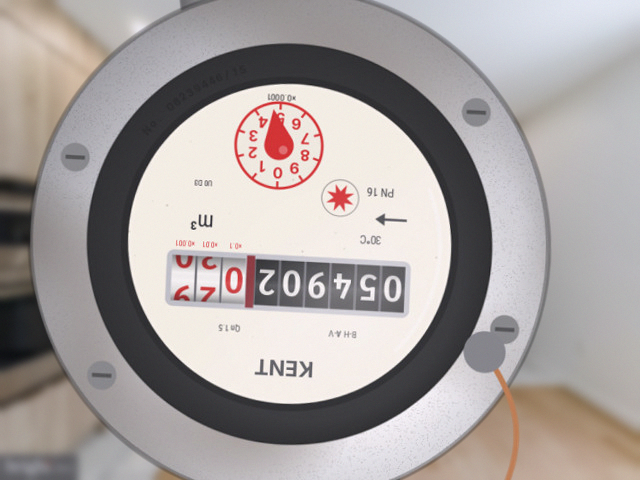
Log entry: **54902.0294** m³
